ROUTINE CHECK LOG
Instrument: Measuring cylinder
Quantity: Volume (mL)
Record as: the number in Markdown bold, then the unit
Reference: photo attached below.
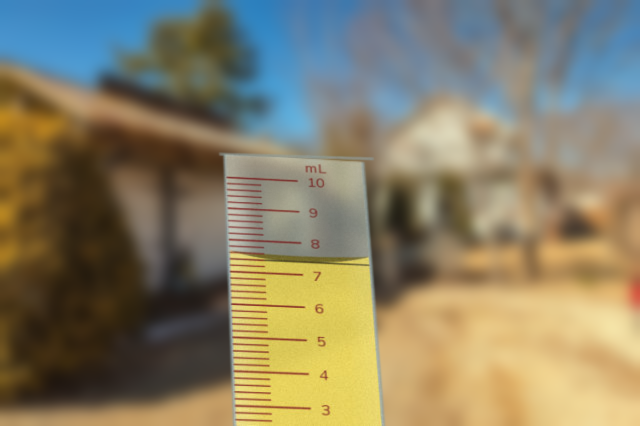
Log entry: **7.4** mL
